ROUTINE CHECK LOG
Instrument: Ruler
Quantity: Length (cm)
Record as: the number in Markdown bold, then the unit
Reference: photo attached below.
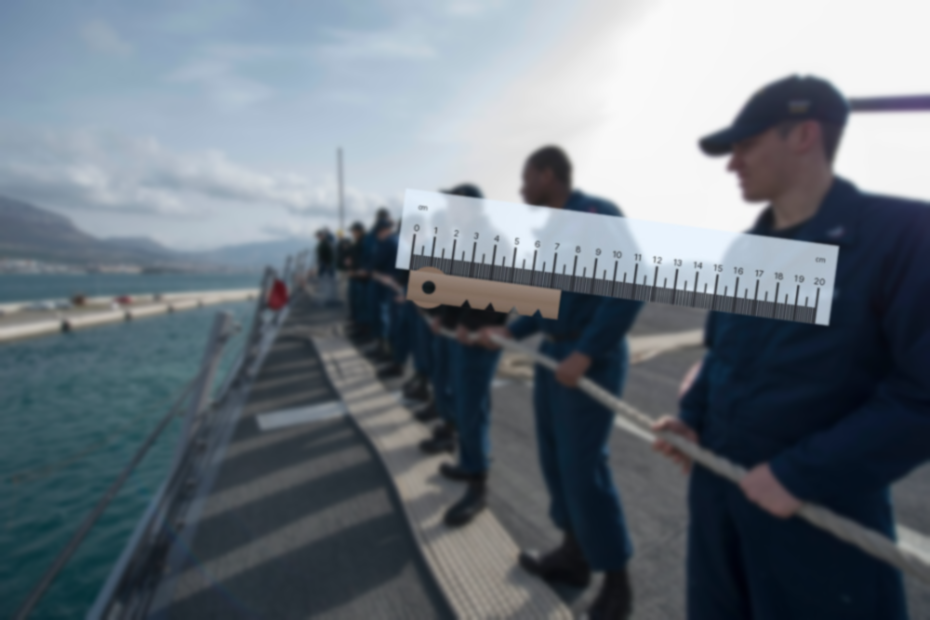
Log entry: **7.5** cm
